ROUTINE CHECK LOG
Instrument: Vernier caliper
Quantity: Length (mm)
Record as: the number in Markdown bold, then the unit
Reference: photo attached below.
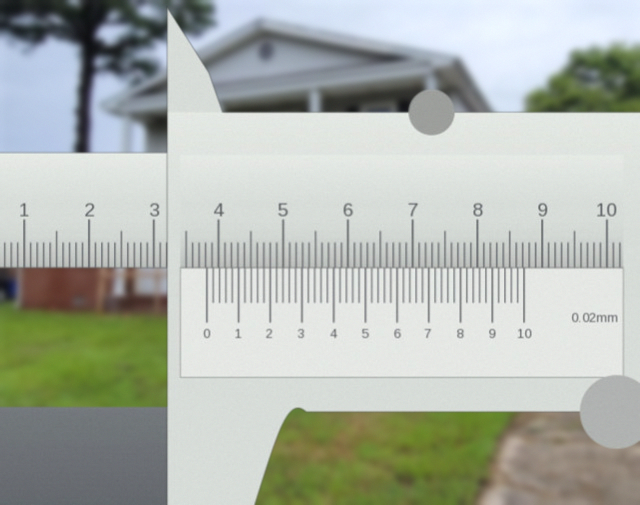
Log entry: **38.2** mm
